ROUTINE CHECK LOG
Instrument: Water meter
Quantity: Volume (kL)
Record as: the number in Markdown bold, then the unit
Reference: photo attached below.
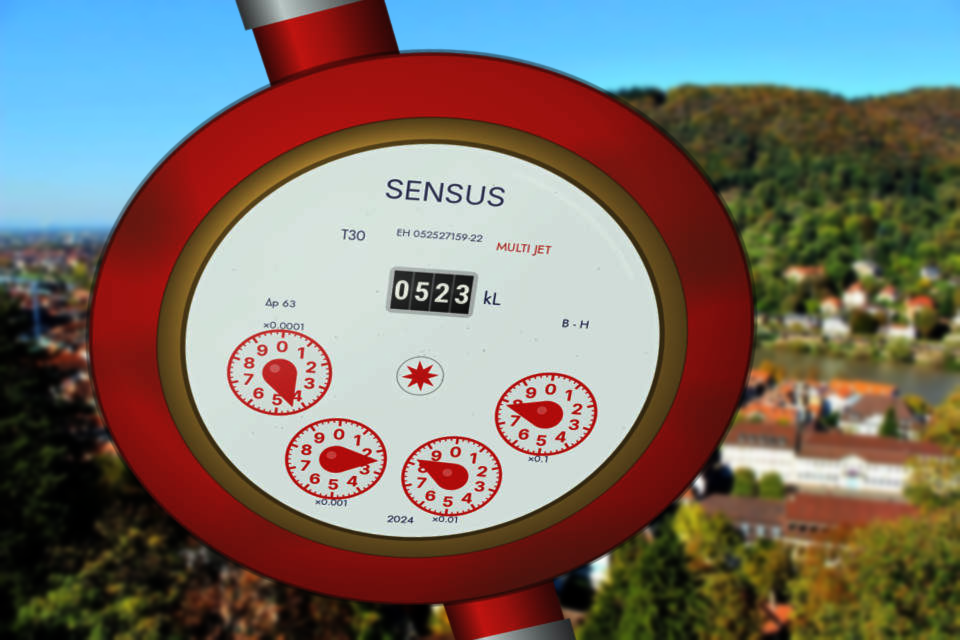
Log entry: **523.7824** kL
